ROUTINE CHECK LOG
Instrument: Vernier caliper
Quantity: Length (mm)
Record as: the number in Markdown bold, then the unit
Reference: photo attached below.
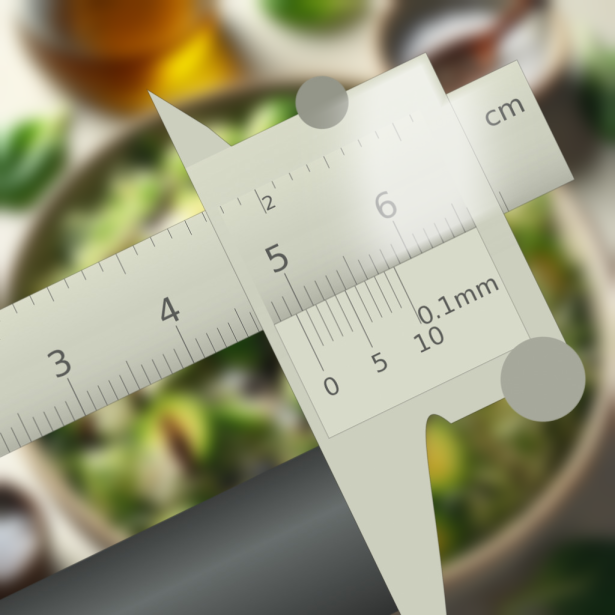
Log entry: **49.4** mm
